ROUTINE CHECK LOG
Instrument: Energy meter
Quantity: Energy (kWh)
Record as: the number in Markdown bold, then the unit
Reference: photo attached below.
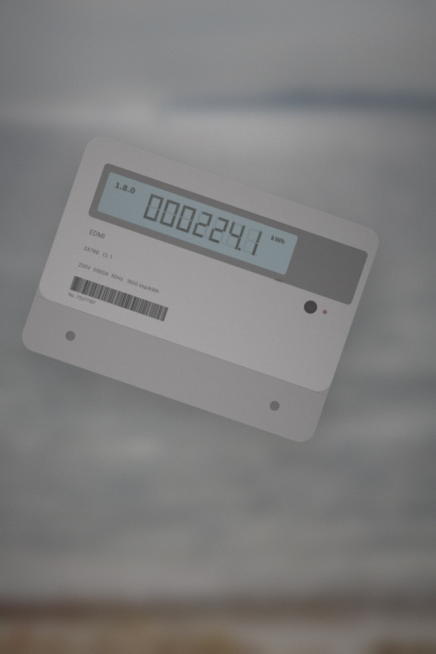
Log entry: **224.1** kWh
